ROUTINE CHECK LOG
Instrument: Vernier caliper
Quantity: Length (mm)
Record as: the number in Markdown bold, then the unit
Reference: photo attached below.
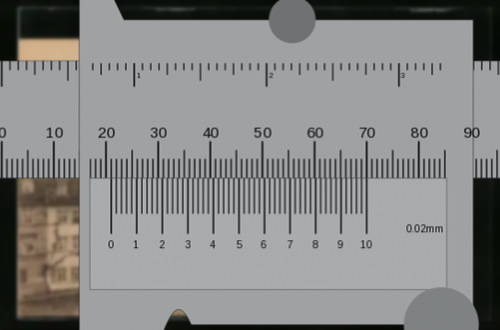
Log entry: **21.0** mm
